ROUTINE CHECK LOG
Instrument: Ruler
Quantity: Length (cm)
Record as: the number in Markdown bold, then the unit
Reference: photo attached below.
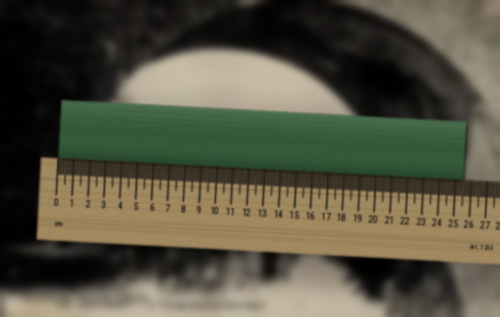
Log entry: **25.5** cm
